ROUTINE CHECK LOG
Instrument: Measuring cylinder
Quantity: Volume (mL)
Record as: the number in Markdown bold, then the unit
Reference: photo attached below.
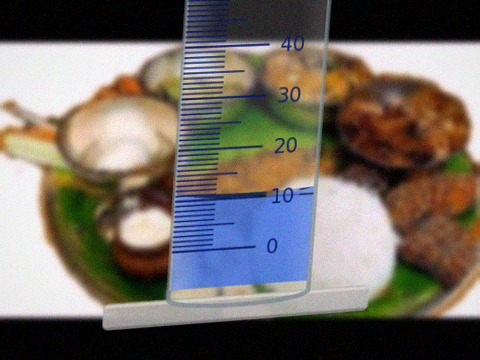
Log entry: **10** mL
